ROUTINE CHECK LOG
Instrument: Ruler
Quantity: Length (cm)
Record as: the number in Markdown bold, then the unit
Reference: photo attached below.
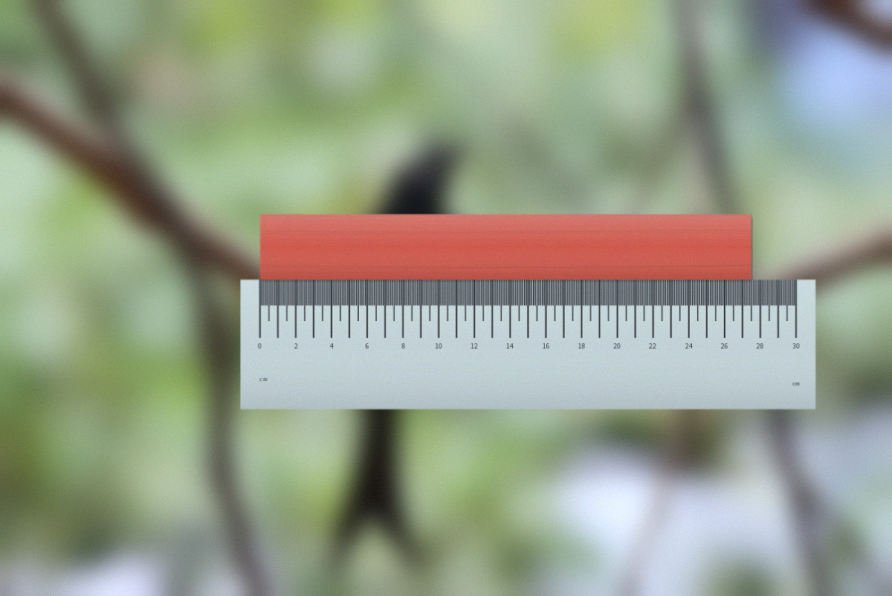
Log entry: **27.5** cm
